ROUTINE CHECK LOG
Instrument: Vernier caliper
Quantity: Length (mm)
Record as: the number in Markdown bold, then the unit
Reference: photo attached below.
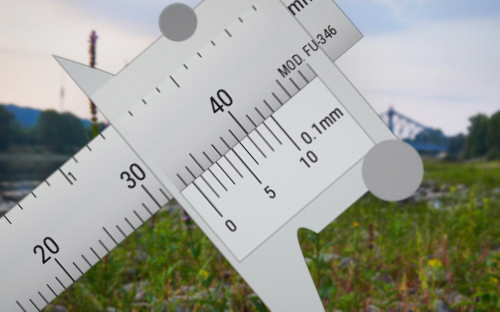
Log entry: **33.6** mm
